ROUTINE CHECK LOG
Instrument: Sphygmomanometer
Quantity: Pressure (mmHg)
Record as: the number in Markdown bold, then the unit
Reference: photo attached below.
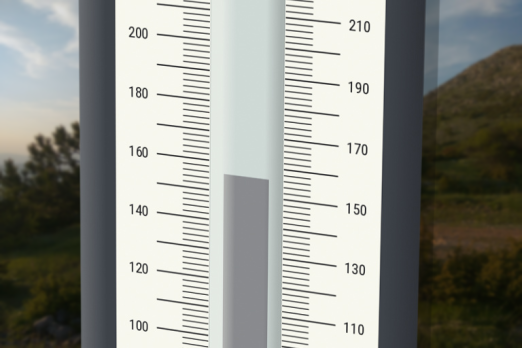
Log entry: **156** mmHg
